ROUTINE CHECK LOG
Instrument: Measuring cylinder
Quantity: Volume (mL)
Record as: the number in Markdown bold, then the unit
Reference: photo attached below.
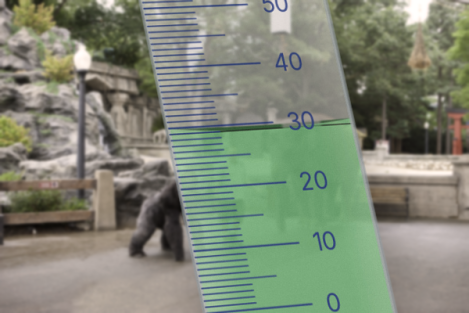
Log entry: **29** mL
